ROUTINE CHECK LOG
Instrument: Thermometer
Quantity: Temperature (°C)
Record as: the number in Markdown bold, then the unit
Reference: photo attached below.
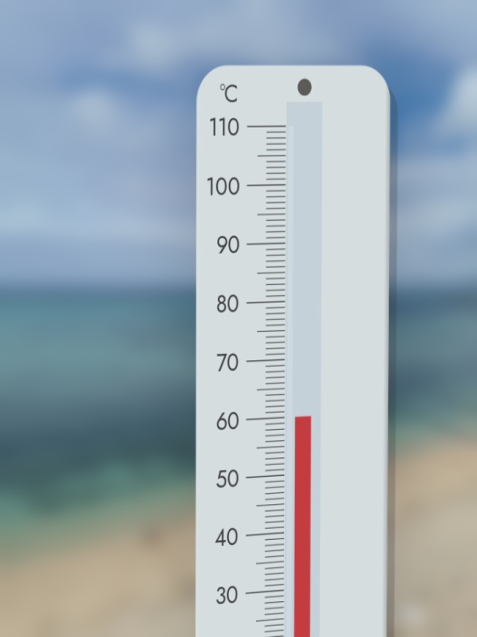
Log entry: **60** °C
